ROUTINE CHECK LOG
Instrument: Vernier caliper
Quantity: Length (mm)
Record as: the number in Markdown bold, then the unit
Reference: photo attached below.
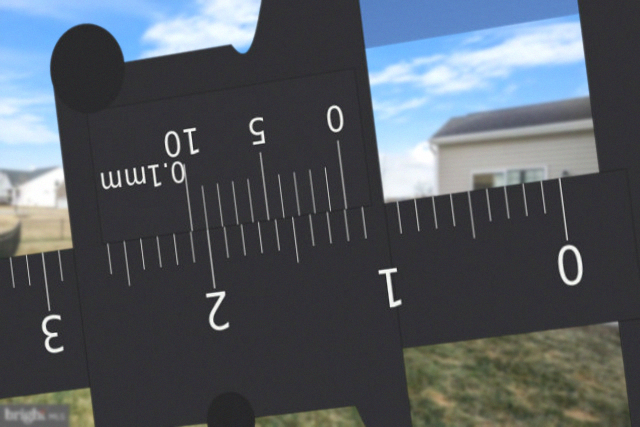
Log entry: **11.9** mm
